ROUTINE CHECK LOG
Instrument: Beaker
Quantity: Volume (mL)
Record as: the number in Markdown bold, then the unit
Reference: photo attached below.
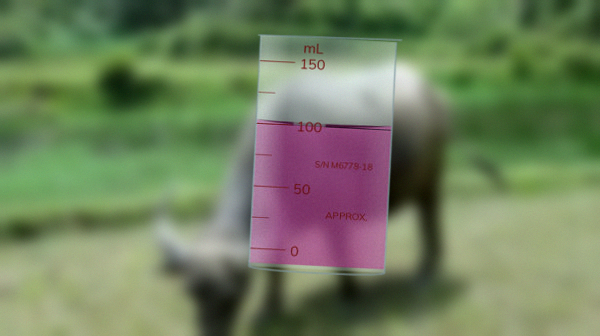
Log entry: **100** mL
